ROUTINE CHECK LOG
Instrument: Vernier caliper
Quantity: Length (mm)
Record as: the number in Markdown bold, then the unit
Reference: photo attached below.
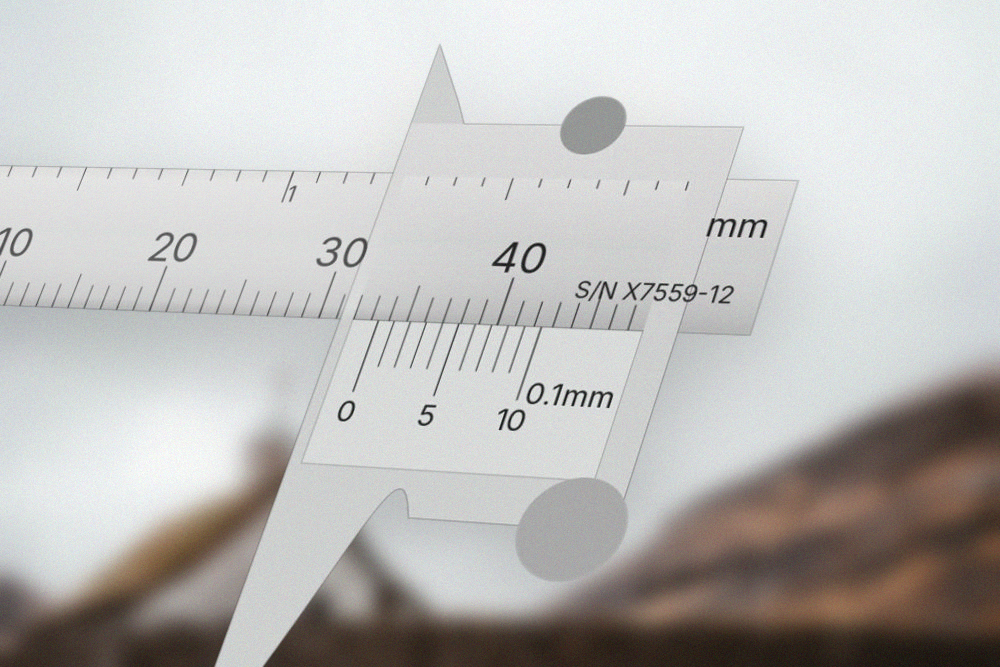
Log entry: **33.4** mm
